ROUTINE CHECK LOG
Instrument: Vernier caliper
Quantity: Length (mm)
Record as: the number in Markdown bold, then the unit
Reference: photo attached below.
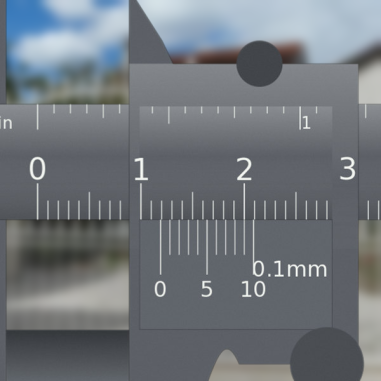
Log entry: **11.9** mm
